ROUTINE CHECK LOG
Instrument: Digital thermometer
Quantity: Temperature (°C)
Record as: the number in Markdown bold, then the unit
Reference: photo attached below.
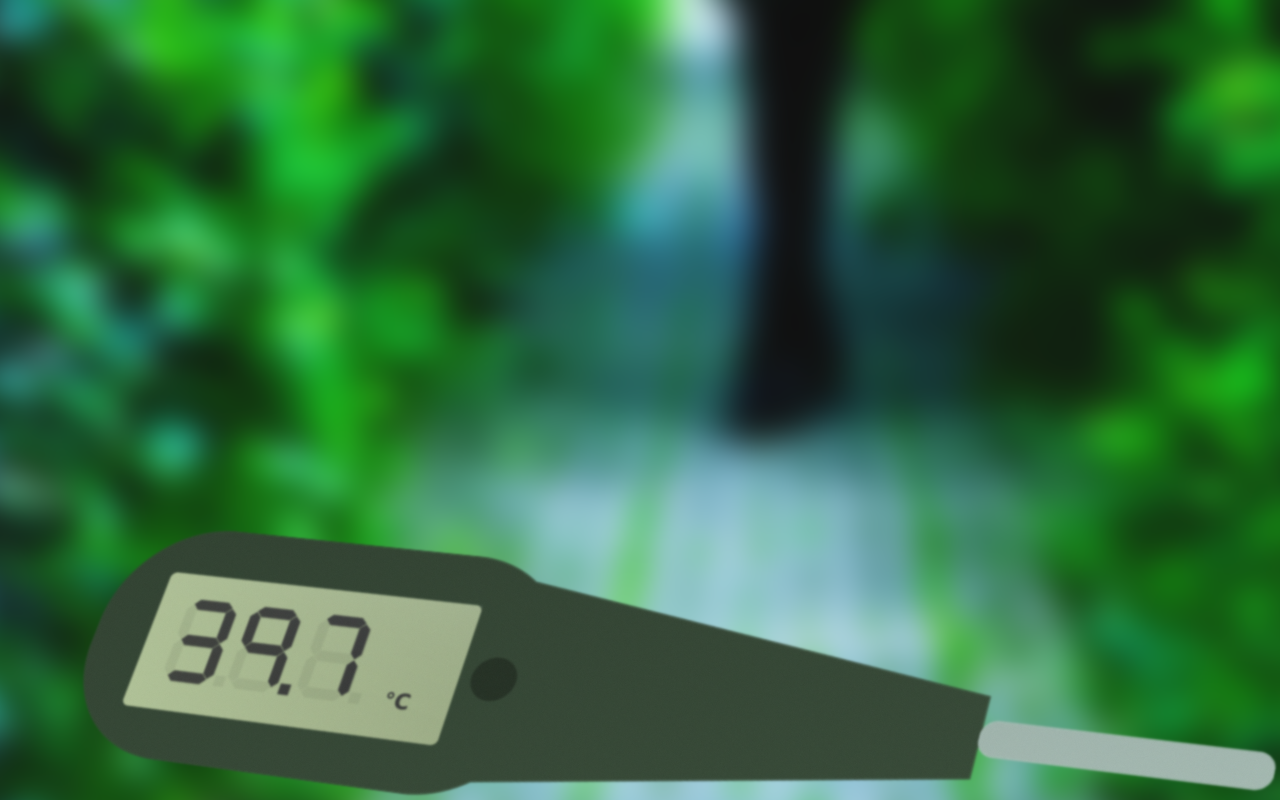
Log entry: **39.7** °C
